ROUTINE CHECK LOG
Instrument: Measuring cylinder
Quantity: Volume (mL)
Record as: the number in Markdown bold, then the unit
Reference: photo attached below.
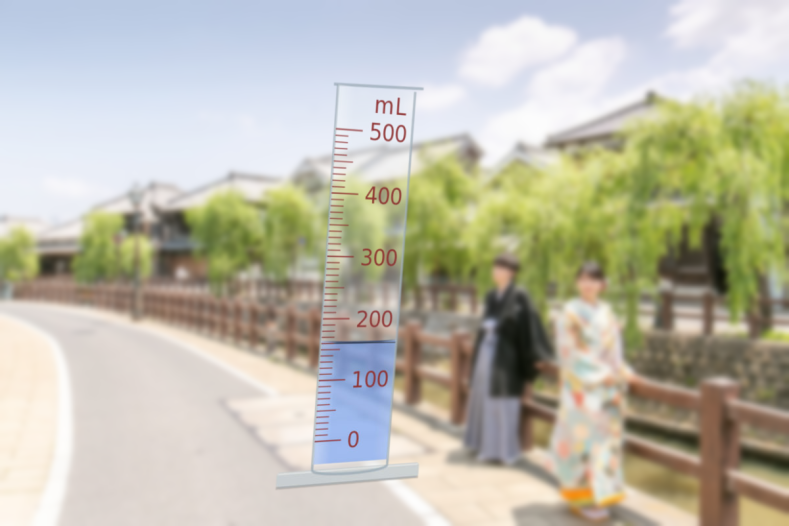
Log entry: **160** mL
